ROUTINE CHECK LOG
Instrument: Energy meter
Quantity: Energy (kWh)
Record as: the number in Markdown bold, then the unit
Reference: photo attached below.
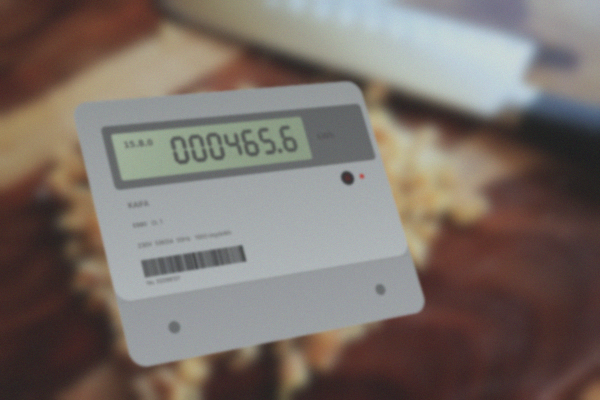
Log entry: **465.6** kWh
